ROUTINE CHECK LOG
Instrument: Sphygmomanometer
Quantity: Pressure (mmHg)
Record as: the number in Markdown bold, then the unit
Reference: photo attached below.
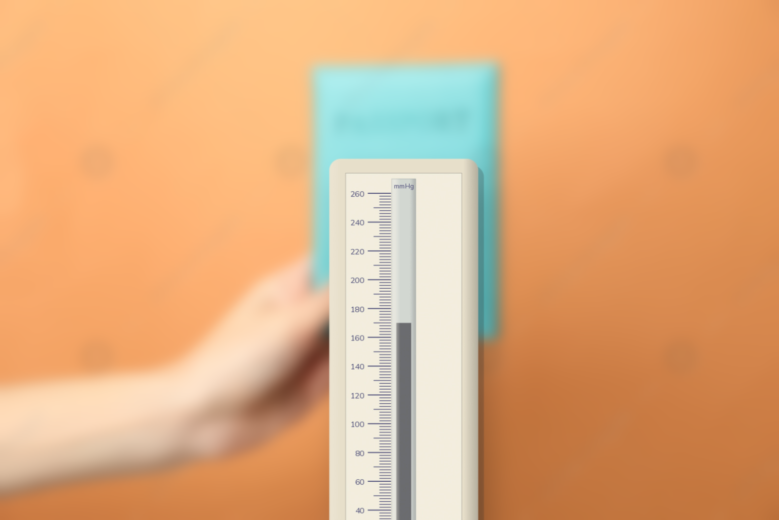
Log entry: **170** mmHg
